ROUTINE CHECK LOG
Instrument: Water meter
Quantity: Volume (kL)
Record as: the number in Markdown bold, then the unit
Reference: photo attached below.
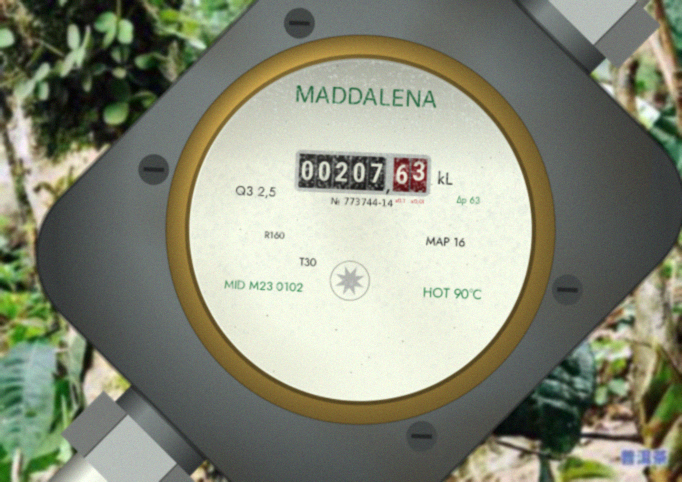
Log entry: **207.63** kL
